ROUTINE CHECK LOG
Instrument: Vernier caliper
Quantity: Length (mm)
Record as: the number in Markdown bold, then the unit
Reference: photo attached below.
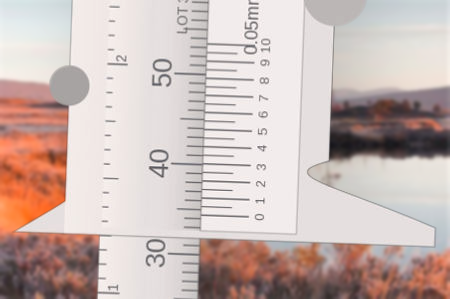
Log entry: **34.4** mm
